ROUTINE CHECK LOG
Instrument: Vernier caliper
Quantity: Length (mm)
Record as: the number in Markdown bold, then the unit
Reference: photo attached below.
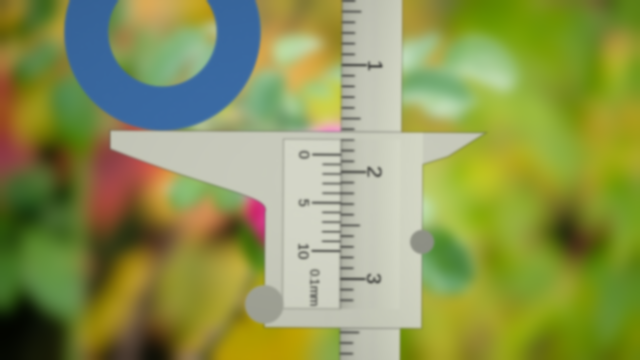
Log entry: **18.4** mm
